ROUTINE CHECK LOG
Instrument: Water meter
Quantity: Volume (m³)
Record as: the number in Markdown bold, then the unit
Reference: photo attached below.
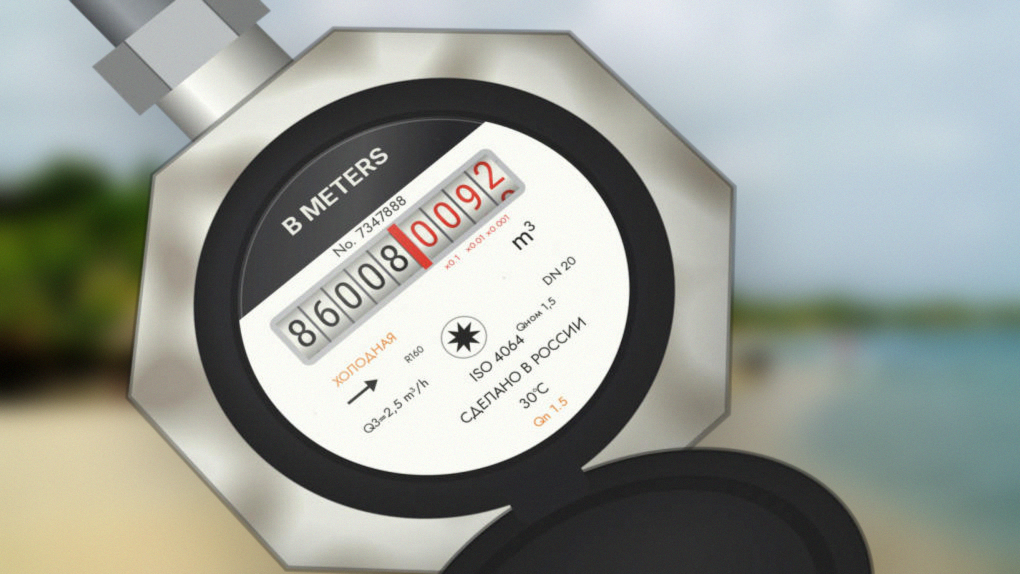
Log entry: **86008.0092** m³
